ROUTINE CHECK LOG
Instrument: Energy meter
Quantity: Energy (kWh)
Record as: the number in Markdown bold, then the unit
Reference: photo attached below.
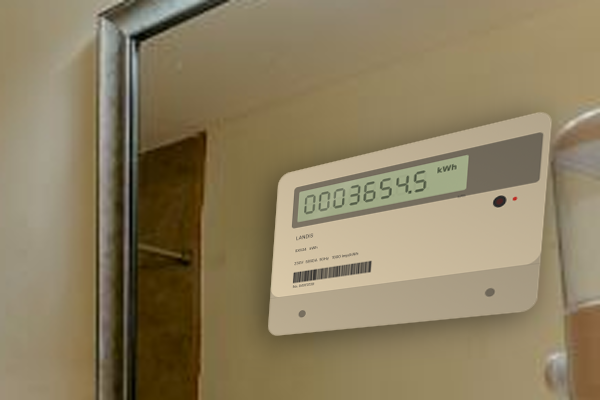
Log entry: **3654.5** kWh
